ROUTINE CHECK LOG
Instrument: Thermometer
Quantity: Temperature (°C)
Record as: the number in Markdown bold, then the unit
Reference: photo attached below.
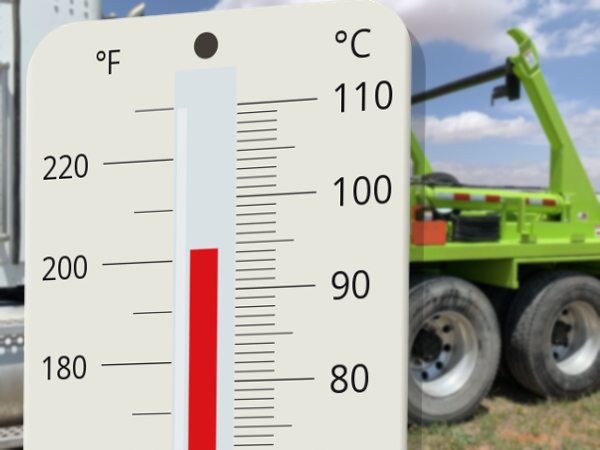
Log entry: **94.5** °C
